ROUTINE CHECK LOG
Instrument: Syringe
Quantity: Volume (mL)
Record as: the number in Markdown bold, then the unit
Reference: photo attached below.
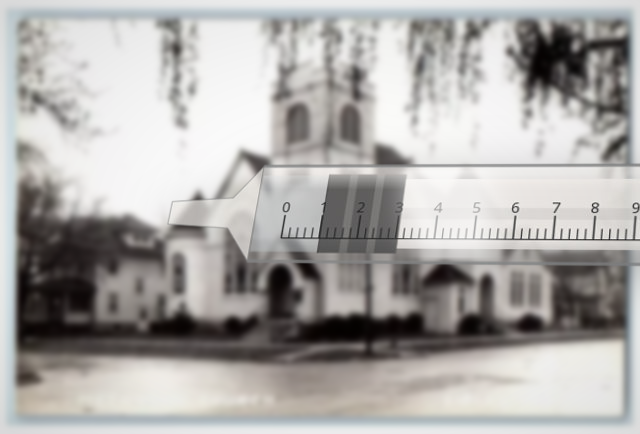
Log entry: **1** mL
